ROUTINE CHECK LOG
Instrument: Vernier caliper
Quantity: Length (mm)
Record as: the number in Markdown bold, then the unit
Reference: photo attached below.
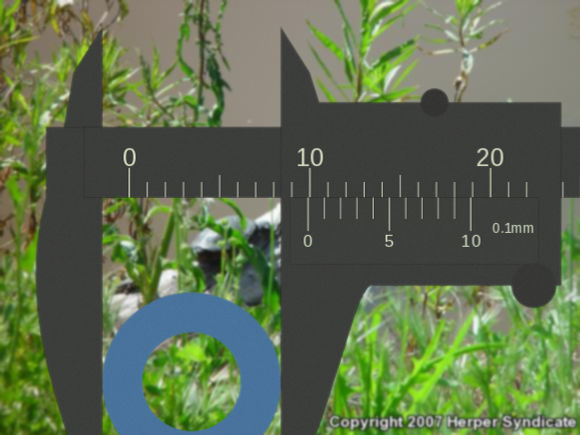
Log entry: **9.9** mm
